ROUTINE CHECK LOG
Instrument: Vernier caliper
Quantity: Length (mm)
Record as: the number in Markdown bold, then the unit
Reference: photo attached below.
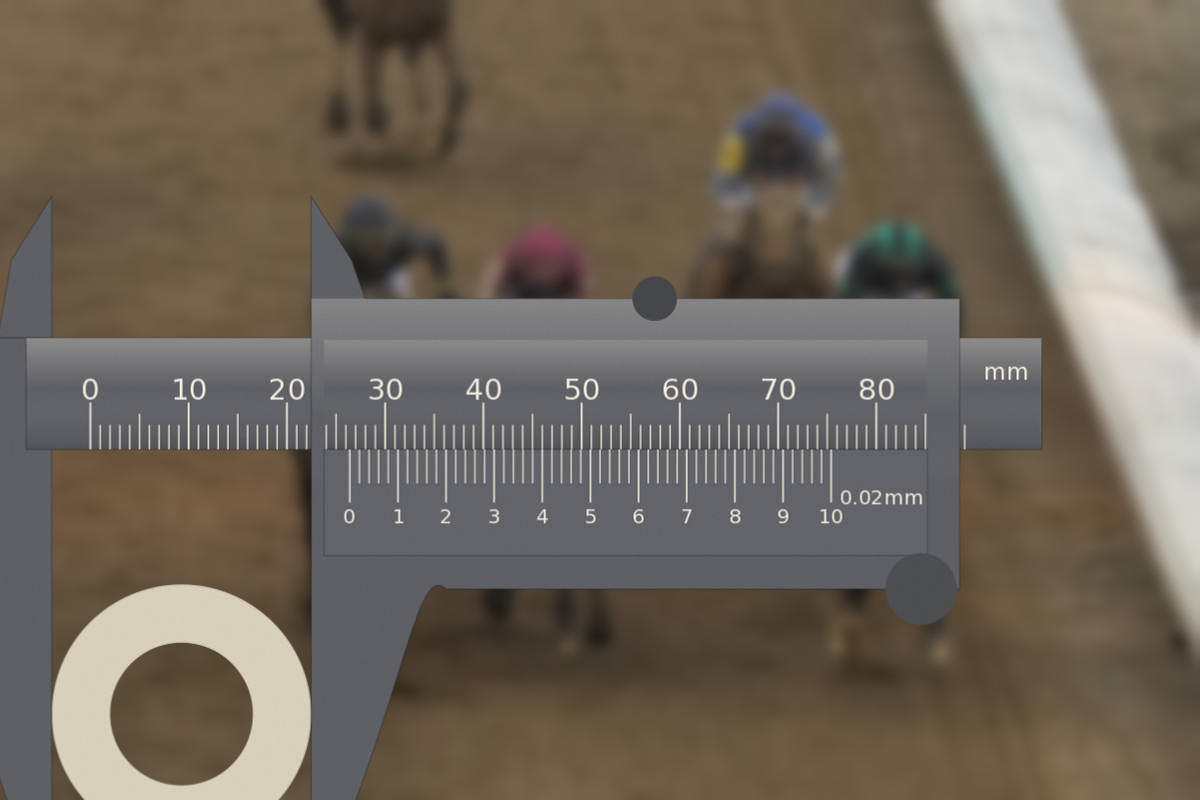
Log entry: **26.4** mm
